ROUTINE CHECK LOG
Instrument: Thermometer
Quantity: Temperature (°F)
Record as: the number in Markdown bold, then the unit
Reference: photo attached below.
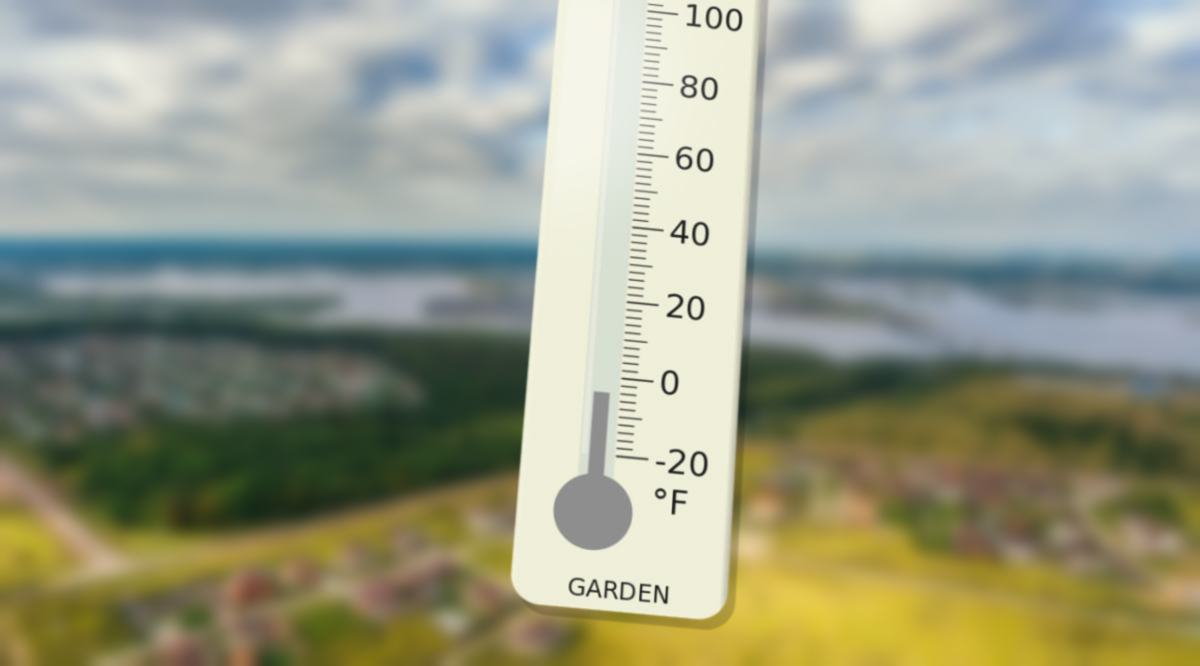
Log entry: **-4** °F
